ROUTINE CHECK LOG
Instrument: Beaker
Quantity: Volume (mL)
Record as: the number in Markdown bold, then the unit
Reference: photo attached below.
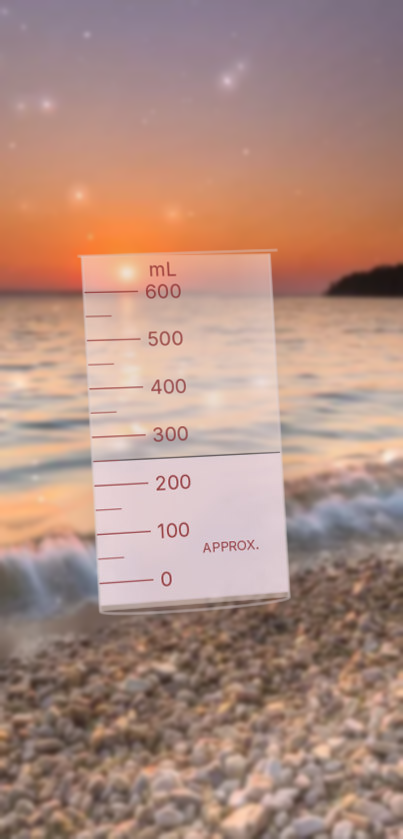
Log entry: **250** mL
